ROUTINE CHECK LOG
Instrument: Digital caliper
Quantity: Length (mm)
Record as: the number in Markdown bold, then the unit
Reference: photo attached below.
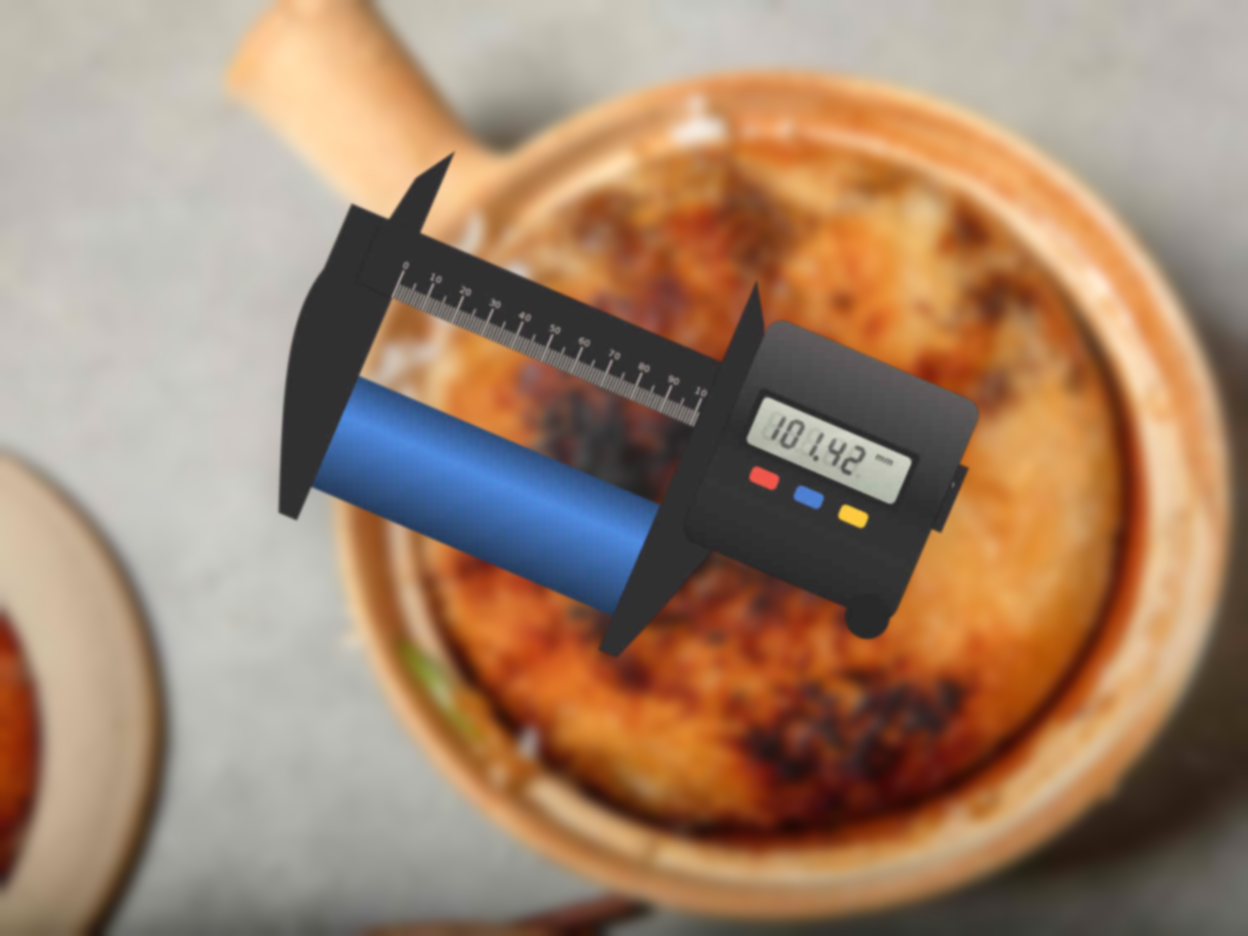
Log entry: **101.42** mm
